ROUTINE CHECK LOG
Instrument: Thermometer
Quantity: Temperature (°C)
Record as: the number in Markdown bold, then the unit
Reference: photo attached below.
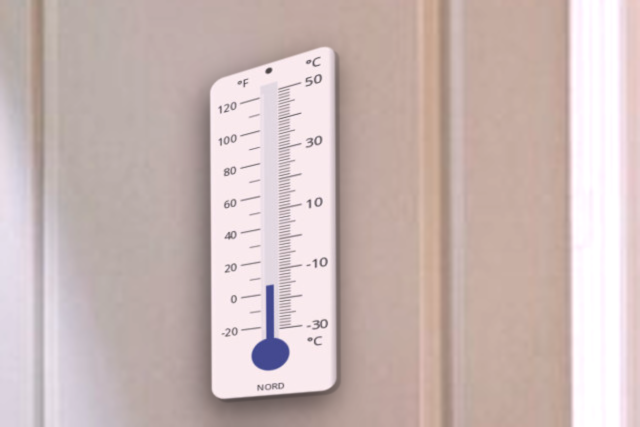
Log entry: **-15** °C
